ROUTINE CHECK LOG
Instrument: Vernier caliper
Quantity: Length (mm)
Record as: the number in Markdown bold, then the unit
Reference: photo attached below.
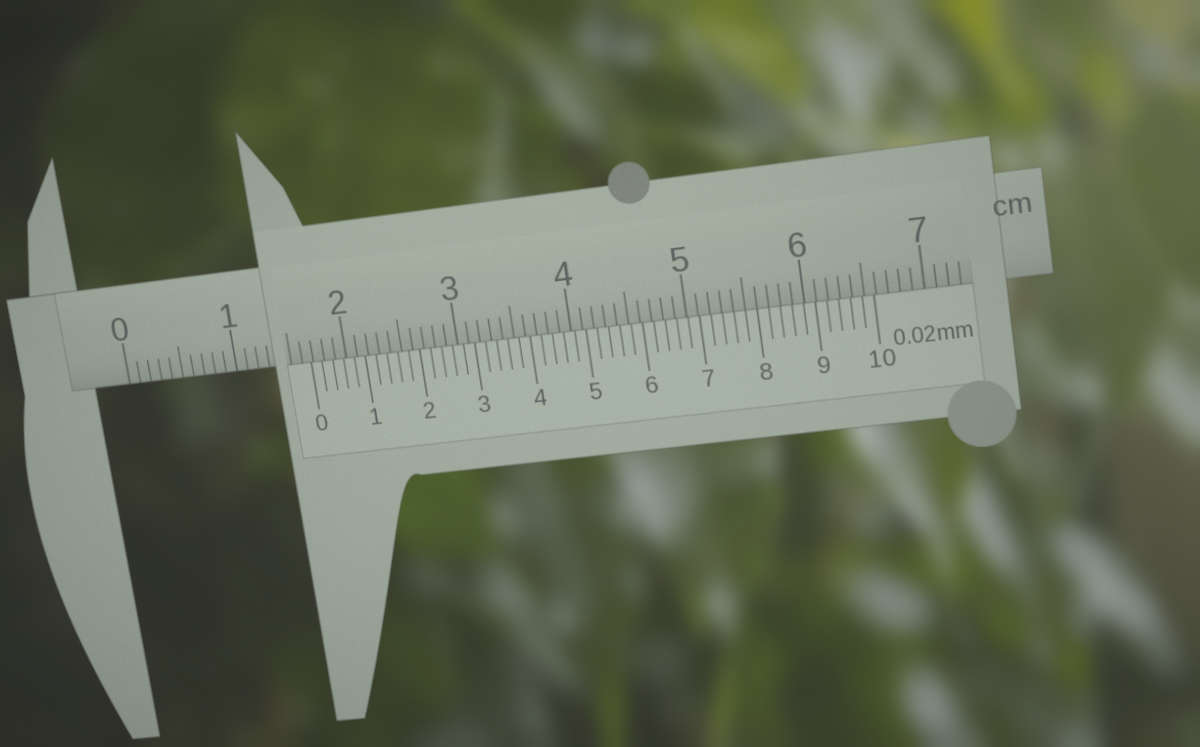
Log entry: **16.8** mm
